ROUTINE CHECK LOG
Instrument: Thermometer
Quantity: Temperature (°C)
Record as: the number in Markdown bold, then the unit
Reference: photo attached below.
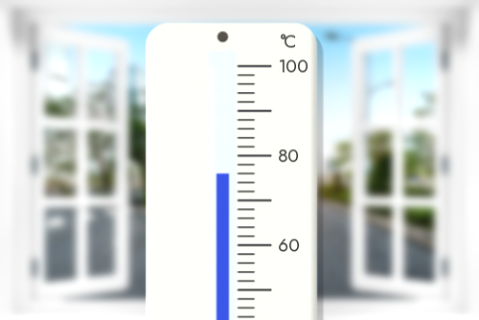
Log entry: **76** °C
